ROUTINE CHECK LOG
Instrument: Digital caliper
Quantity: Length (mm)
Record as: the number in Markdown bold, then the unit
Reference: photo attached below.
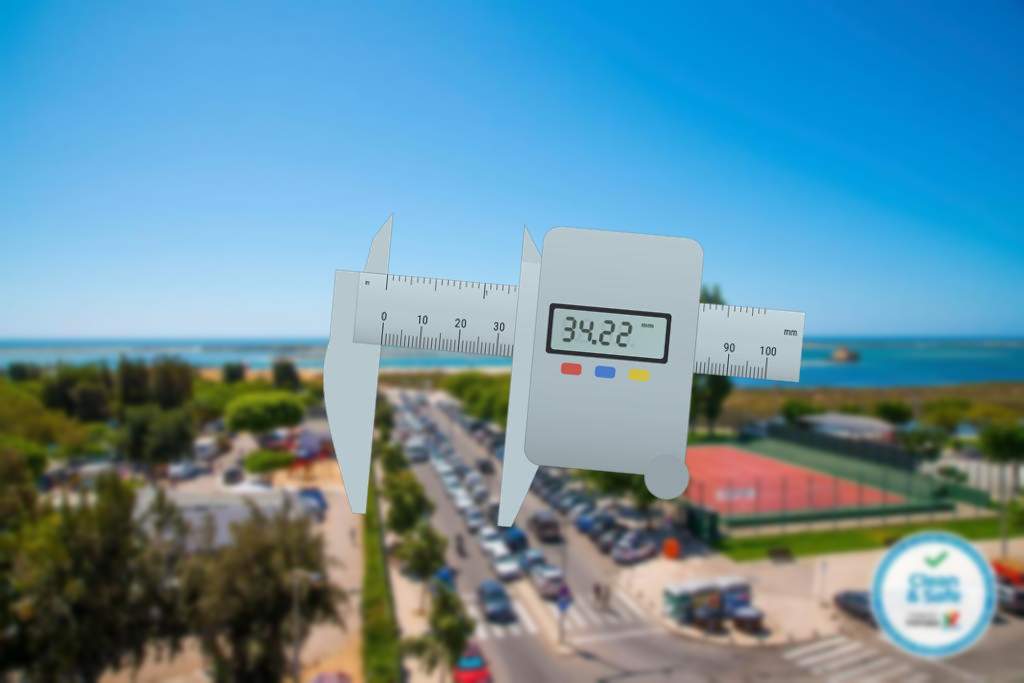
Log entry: **34.22** mm
